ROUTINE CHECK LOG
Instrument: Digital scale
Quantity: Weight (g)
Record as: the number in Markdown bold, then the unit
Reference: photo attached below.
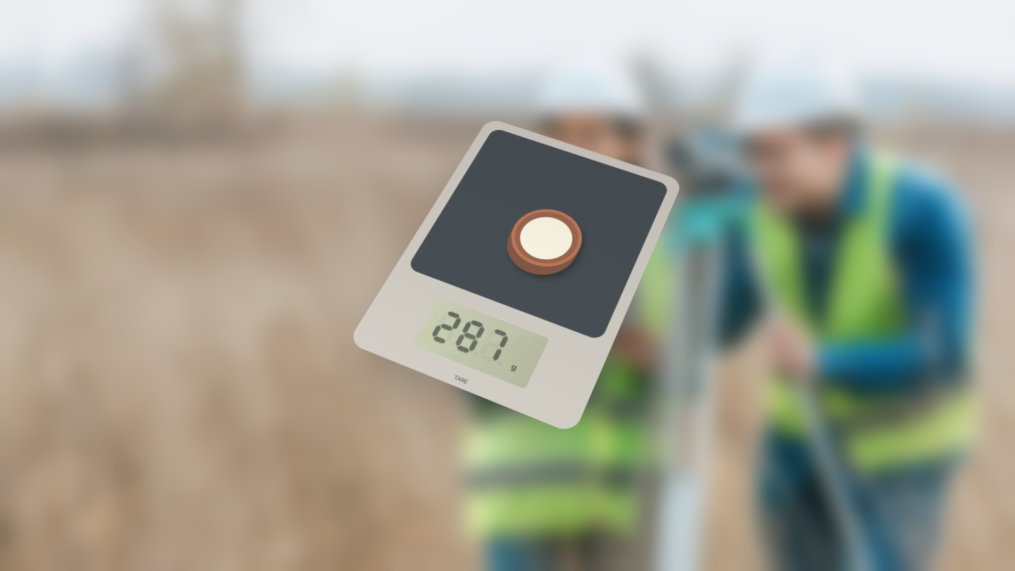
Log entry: **287** g
